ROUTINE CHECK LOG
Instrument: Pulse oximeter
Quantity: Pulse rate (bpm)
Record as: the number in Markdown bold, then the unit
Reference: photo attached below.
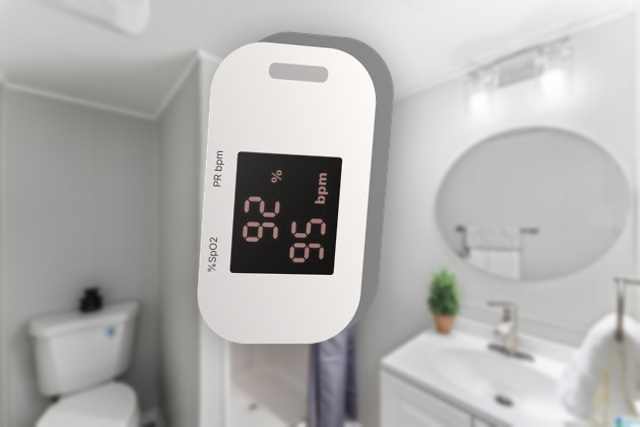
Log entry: **95** bpm
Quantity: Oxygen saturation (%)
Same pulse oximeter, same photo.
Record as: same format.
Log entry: **92** %
